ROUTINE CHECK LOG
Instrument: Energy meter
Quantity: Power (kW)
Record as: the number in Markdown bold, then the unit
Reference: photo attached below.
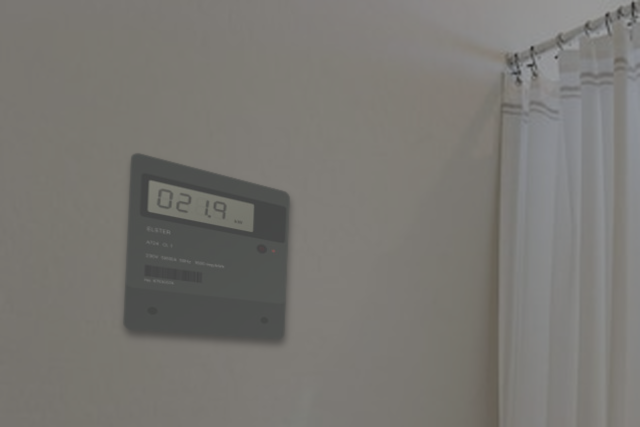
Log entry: **21.9** kW
